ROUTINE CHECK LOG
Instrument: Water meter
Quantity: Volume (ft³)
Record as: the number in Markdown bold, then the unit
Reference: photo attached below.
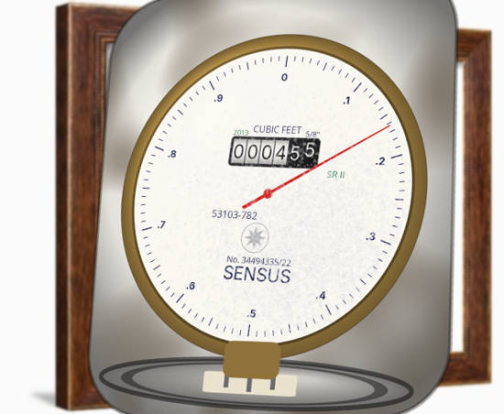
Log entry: **455.16** ft³
